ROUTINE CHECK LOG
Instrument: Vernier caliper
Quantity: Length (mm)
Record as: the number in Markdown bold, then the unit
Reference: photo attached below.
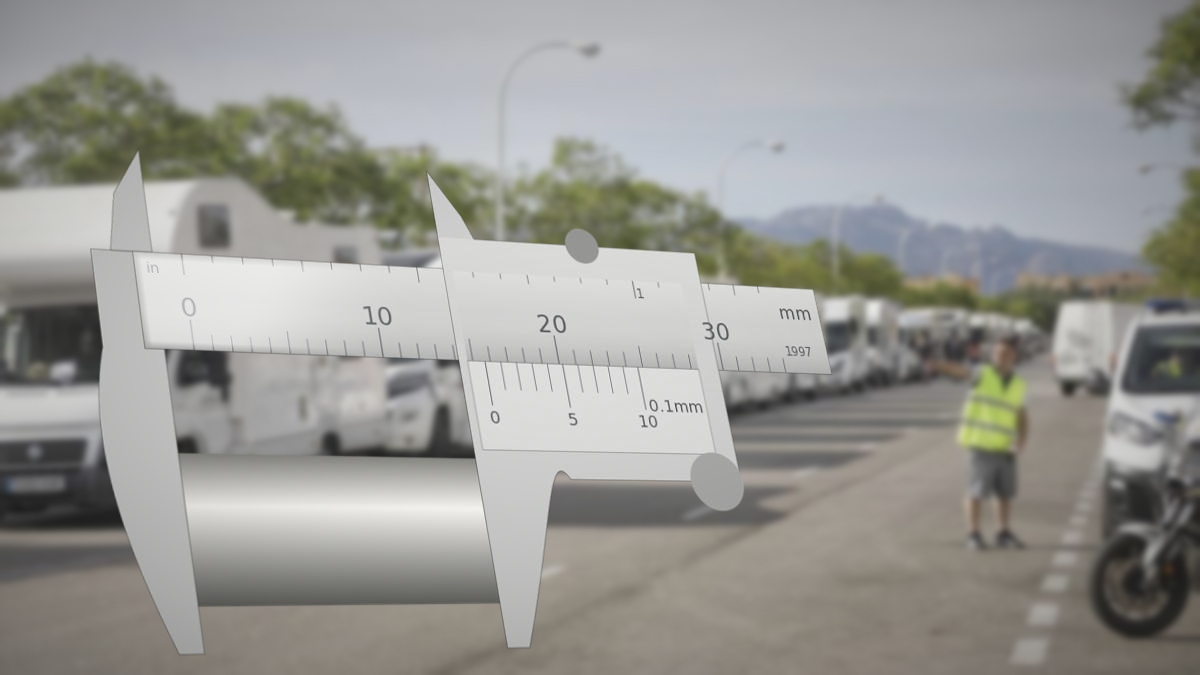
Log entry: **15.7** mm
